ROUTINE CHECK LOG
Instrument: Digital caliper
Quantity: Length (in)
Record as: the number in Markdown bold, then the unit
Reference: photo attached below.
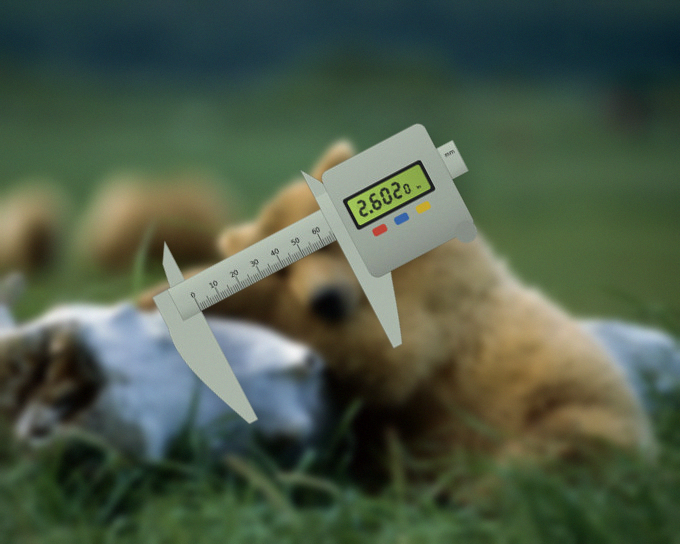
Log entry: **2.6020** in
